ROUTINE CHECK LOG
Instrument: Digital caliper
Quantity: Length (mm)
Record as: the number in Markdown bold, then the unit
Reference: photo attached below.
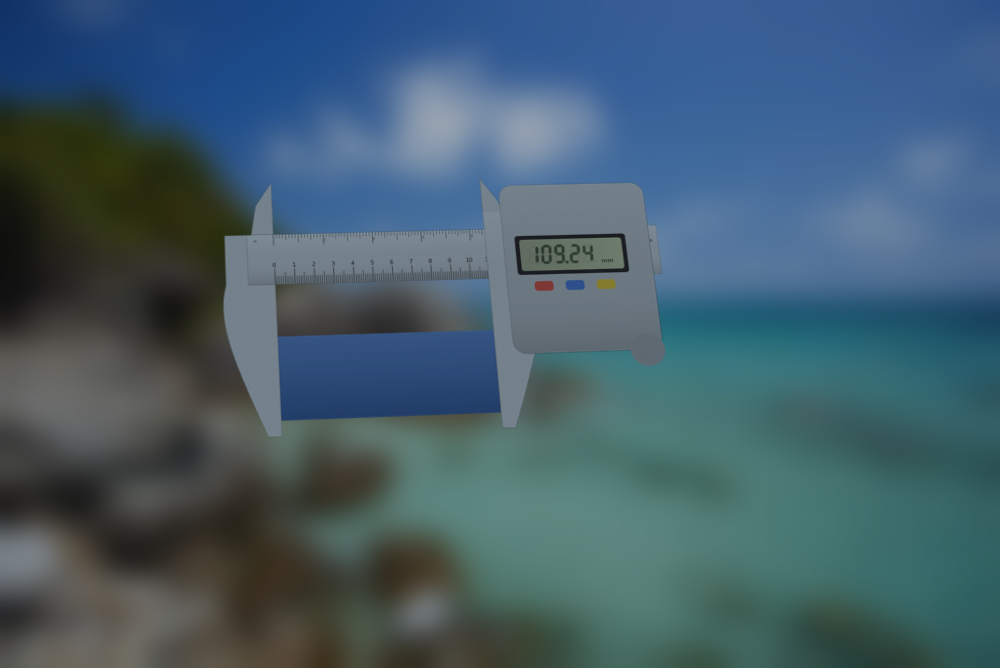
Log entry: **109.24** mm
